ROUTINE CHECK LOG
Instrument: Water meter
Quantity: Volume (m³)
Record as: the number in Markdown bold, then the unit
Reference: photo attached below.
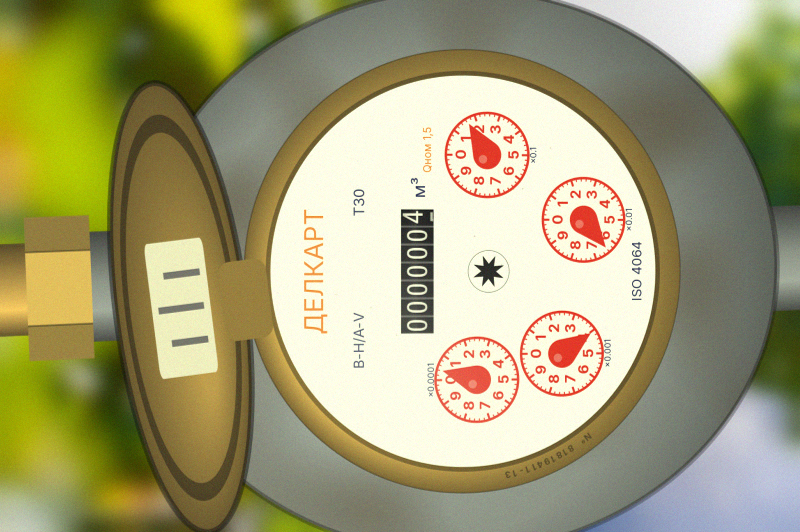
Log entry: **4.1640** m³
